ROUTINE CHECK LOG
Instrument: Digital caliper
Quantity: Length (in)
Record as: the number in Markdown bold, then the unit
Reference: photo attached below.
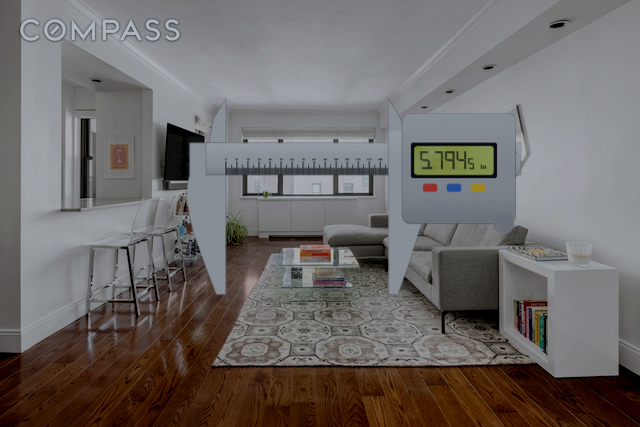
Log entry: **5.7945** in
